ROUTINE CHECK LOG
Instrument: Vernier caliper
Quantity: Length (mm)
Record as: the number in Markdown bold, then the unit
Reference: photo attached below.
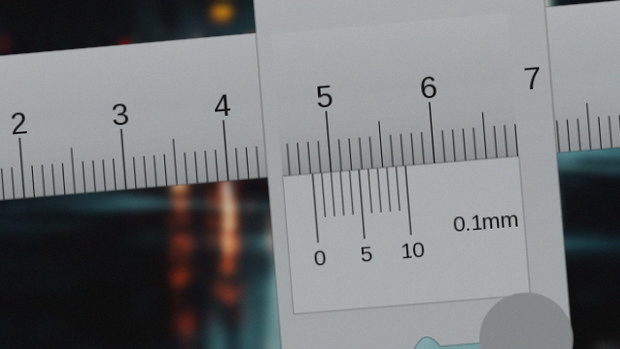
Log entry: **48.2** mm
